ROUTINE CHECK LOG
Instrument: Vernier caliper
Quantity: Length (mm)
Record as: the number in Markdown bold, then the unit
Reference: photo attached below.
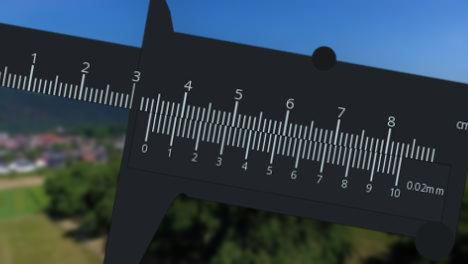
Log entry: **34.0** mm
